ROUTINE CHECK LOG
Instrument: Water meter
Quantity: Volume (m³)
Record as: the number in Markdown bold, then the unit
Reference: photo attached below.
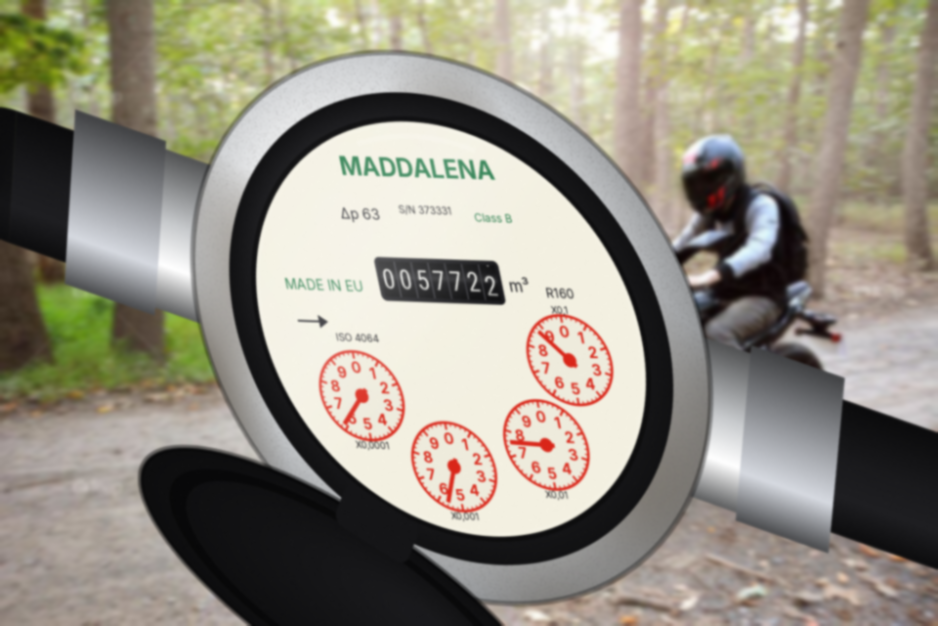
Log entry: **57721.8756** m³
